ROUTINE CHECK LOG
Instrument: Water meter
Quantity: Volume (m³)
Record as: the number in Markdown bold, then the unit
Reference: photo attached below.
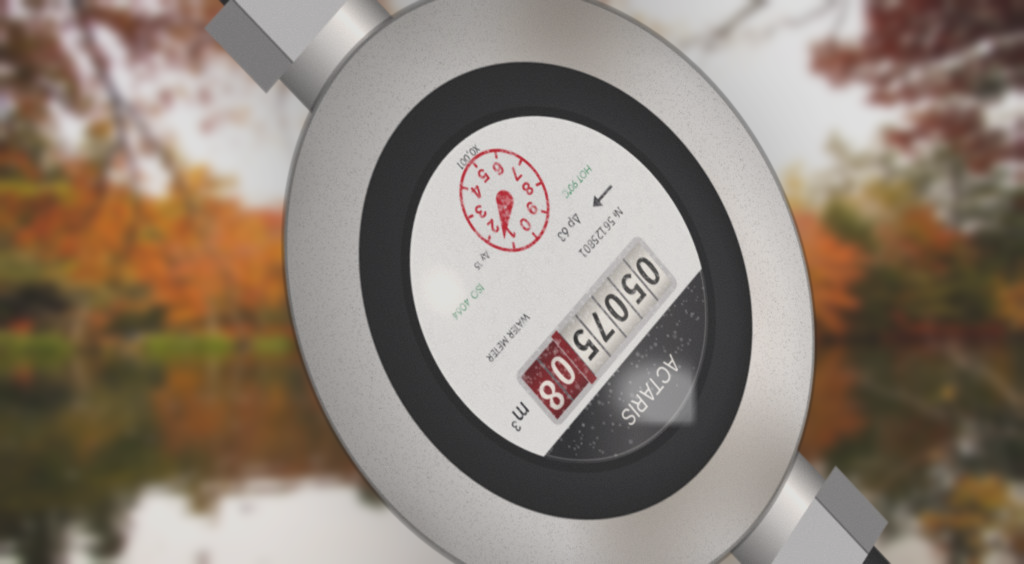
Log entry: **5075.081** m³
